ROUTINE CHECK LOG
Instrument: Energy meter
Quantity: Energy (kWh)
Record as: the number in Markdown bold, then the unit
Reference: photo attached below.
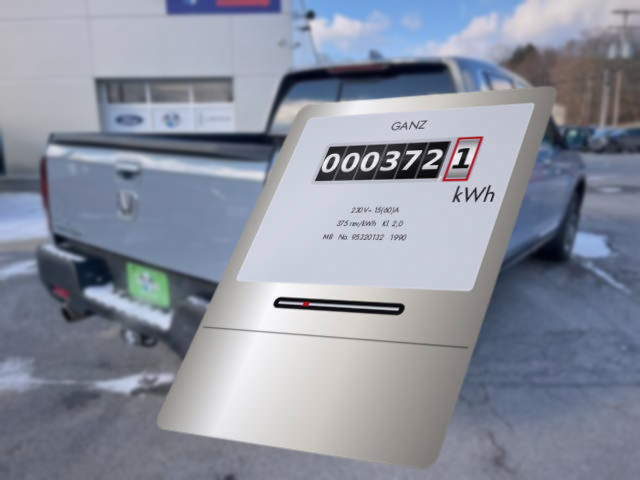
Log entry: **372.1** kWh
